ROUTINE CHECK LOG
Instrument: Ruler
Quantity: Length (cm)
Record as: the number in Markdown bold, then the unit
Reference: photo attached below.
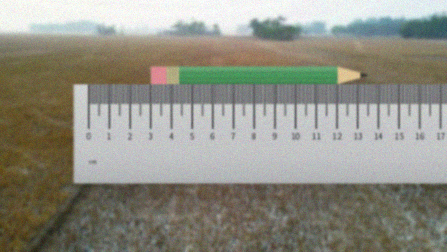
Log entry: **10.5** cm
